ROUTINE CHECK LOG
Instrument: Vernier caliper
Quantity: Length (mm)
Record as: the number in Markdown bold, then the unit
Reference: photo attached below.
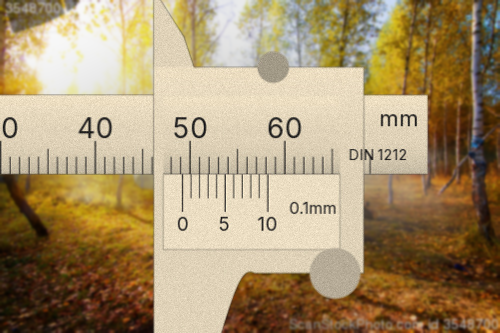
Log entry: **49.2** mm
